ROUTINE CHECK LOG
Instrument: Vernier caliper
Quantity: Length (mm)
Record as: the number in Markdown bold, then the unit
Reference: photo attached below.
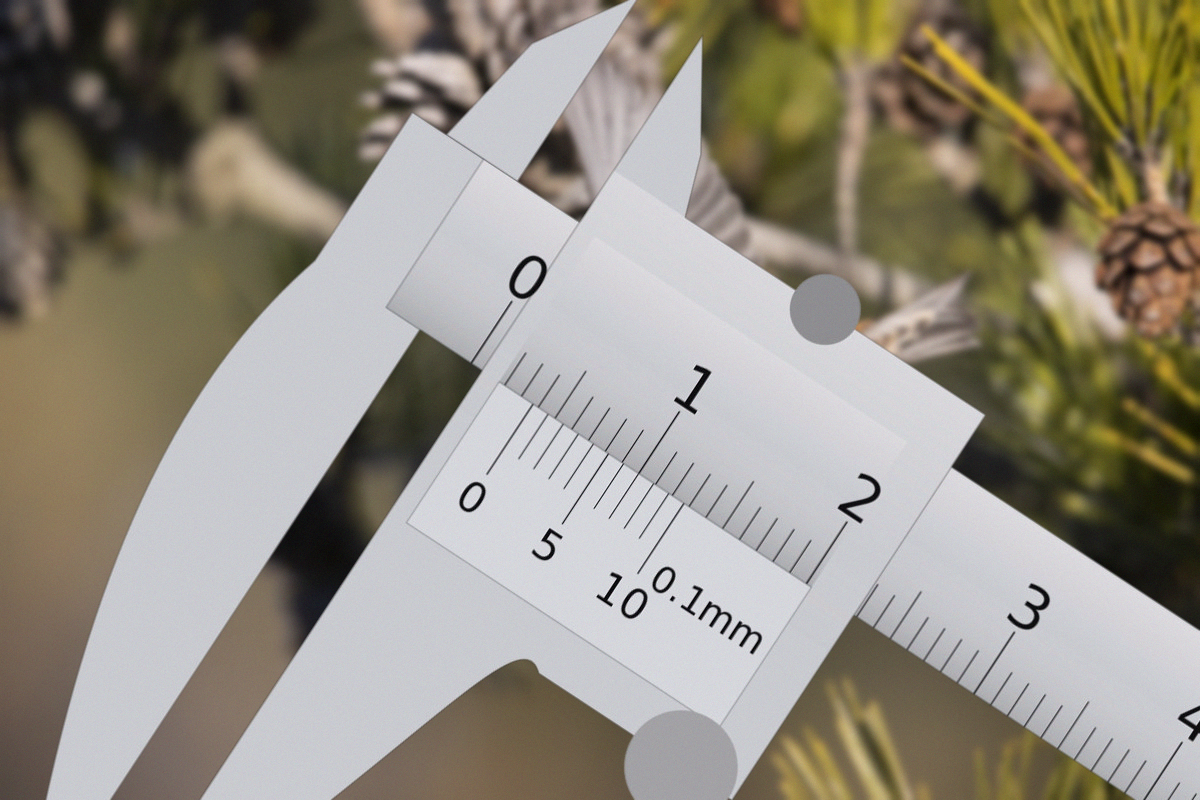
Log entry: **3.7** mm
